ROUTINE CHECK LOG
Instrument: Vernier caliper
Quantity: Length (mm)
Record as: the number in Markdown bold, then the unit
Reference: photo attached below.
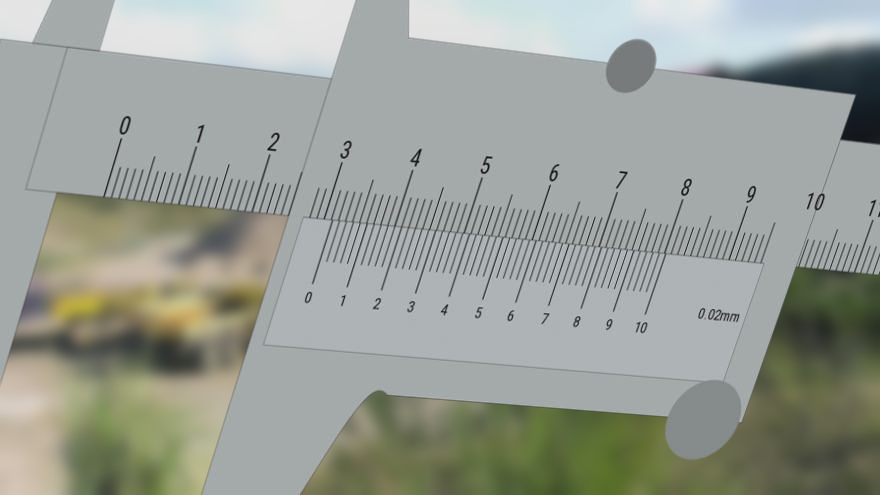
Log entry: **31.2** mm
